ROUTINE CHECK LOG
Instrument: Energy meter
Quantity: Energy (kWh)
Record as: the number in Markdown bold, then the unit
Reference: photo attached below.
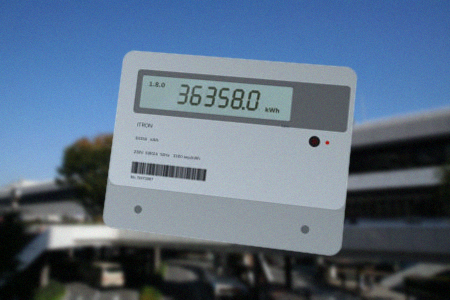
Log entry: **36358.0** kWh
